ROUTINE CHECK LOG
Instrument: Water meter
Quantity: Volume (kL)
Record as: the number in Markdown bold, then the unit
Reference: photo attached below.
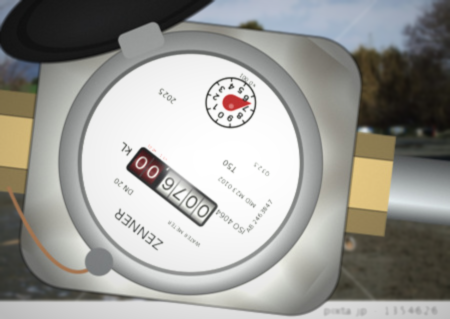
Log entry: **76.006** kL
